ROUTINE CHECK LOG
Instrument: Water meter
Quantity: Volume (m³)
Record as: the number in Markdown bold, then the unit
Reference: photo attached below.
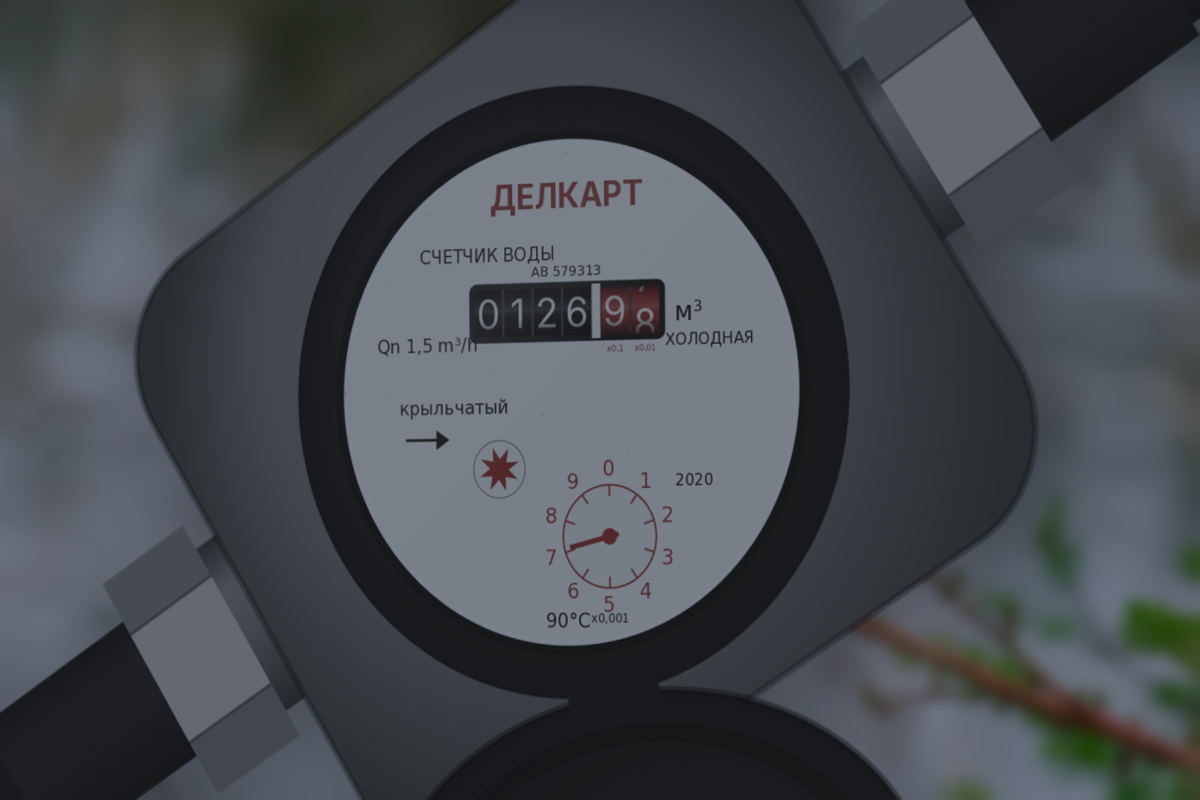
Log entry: **126.977** m³
